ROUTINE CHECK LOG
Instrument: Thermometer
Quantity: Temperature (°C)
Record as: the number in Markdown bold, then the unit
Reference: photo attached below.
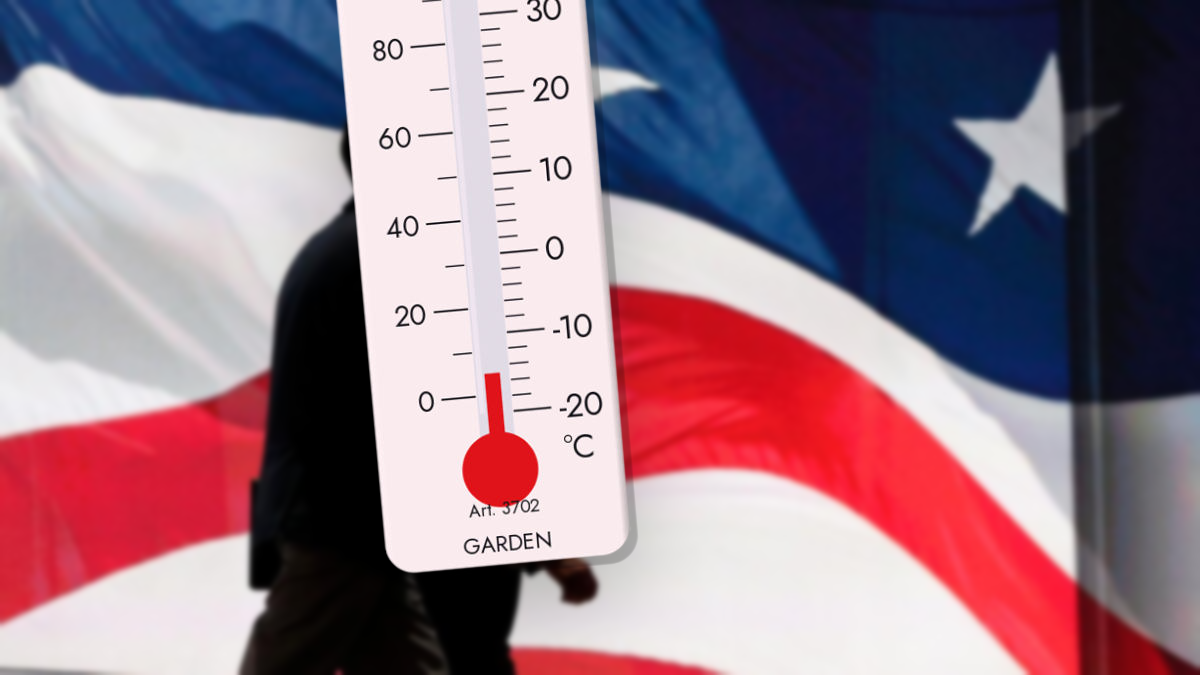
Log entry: **-15** °C
